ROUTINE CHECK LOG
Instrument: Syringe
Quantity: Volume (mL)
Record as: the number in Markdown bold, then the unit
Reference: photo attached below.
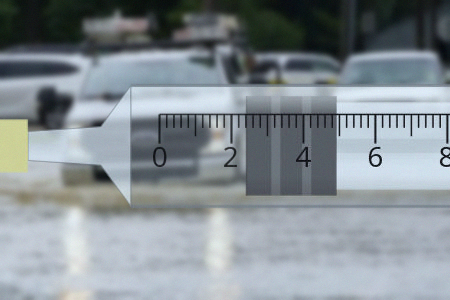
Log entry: **2.4** mL
